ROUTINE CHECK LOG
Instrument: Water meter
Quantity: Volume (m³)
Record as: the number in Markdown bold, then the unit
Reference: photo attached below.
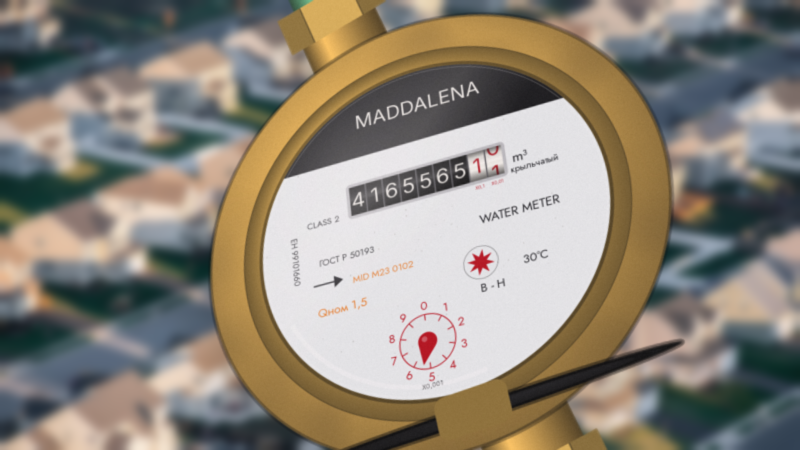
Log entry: **4165565.105** m³
